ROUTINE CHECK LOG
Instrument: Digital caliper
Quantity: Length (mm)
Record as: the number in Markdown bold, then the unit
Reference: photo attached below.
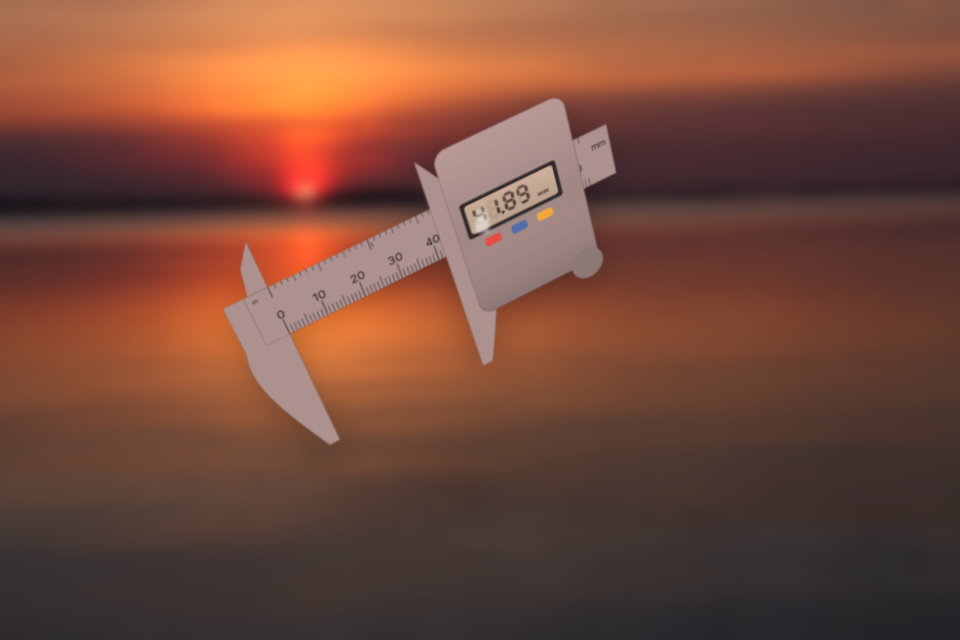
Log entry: **41.89** mm
